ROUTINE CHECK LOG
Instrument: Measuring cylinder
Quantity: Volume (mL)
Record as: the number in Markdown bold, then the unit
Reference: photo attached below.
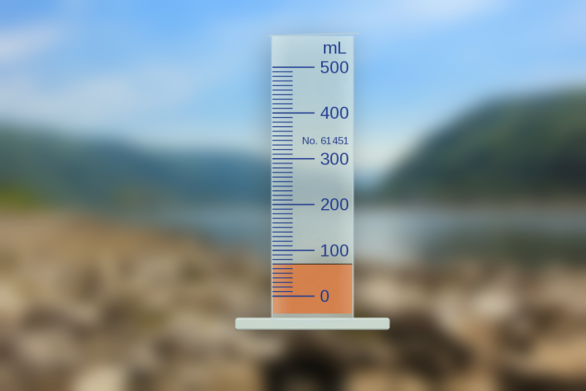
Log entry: **70** mL
